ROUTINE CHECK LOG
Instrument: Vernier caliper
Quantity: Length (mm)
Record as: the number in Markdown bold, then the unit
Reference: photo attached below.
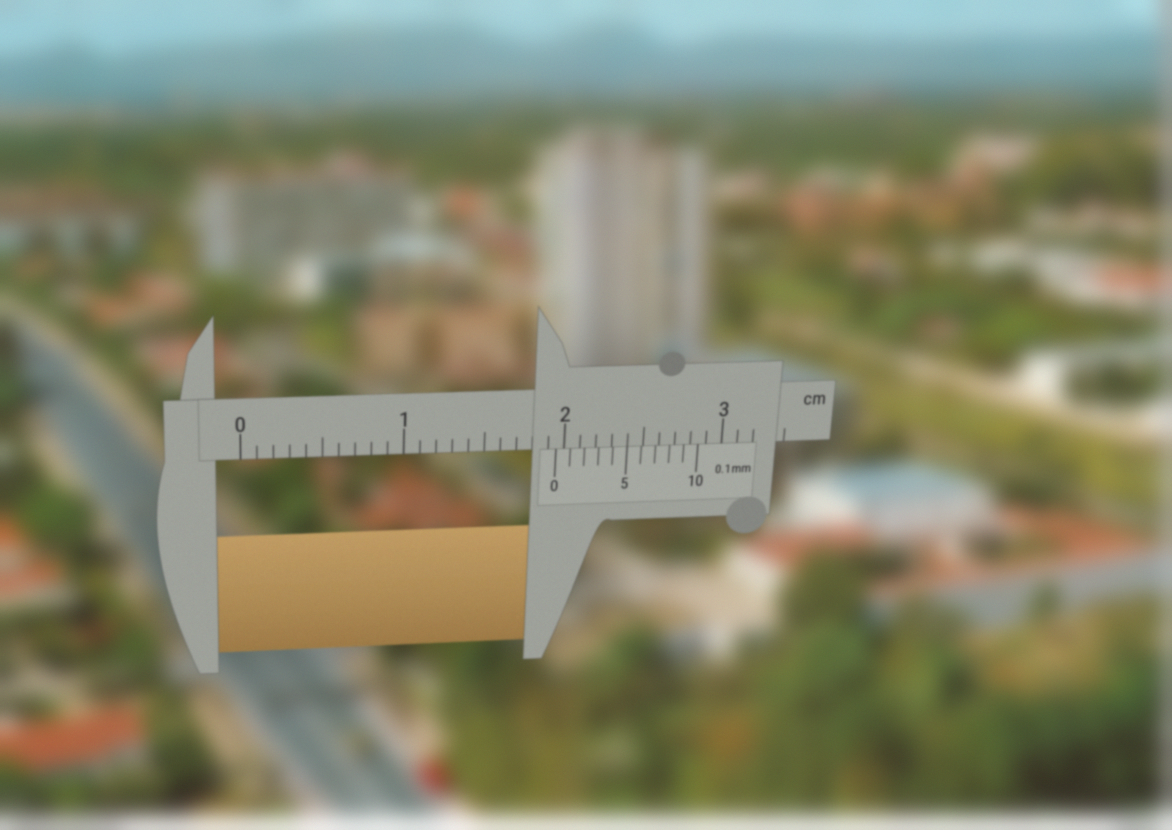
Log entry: **19.5** mm
